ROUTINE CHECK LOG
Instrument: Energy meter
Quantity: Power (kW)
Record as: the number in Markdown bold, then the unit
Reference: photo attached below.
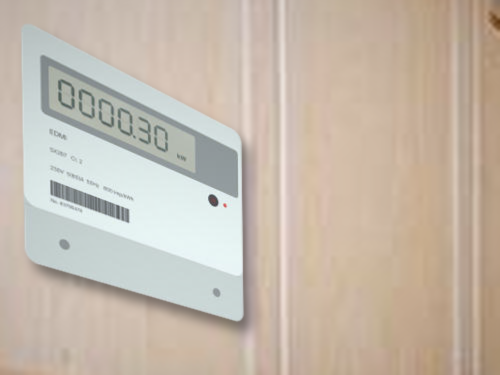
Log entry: **0.30** kW
